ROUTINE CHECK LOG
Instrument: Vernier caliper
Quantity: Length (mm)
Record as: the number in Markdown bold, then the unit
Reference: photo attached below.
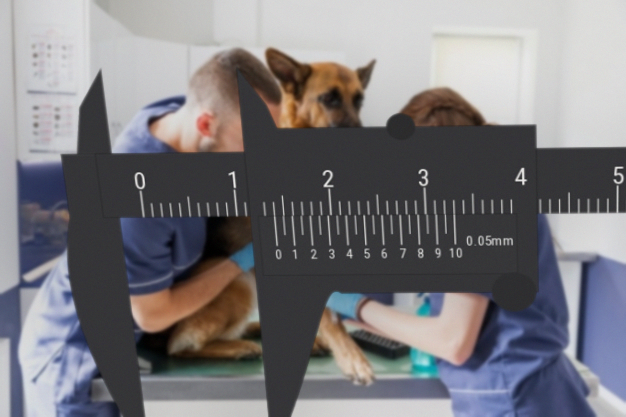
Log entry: **14.0** mm
